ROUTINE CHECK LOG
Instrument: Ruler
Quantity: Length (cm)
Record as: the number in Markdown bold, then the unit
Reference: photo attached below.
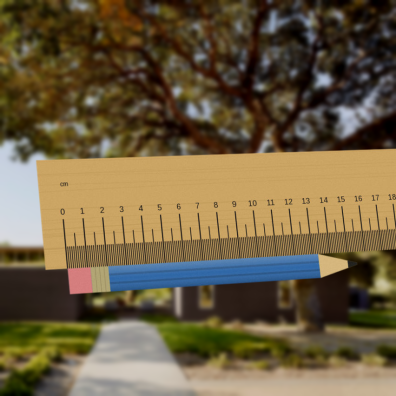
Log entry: **15.5** cm
